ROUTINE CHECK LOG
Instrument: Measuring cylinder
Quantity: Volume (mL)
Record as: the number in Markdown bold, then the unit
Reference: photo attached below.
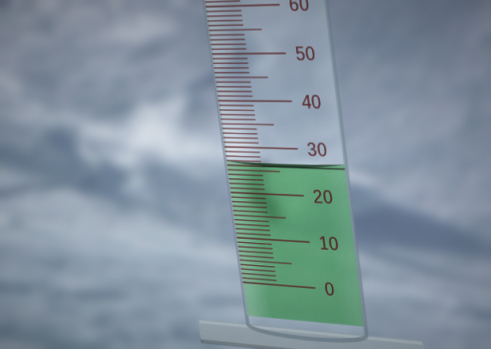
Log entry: **26** mL
